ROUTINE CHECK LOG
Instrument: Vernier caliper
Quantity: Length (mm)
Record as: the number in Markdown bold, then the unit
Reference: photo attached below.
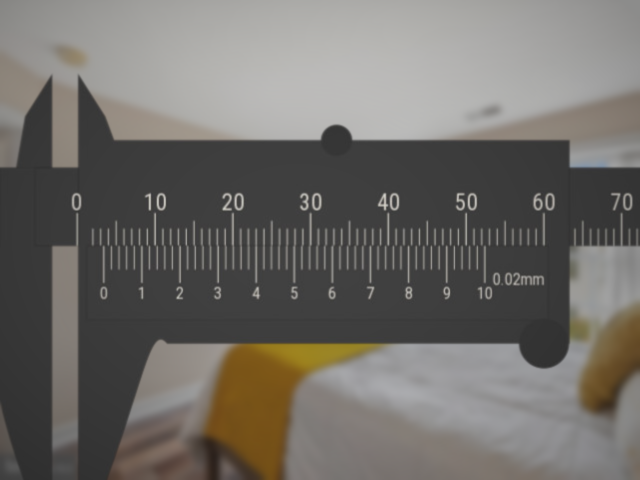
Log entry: **3.4** mm
